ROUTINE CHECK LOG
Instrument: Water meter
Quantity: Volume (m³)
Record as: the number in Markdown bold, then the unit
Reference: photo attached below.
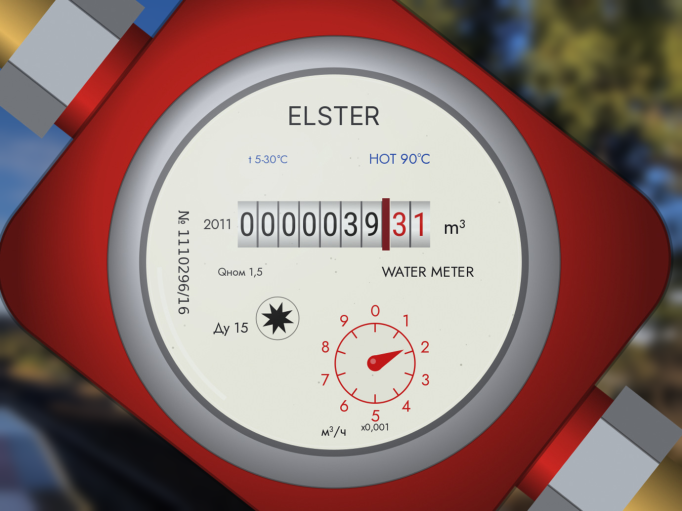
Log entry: **39.311** m³
